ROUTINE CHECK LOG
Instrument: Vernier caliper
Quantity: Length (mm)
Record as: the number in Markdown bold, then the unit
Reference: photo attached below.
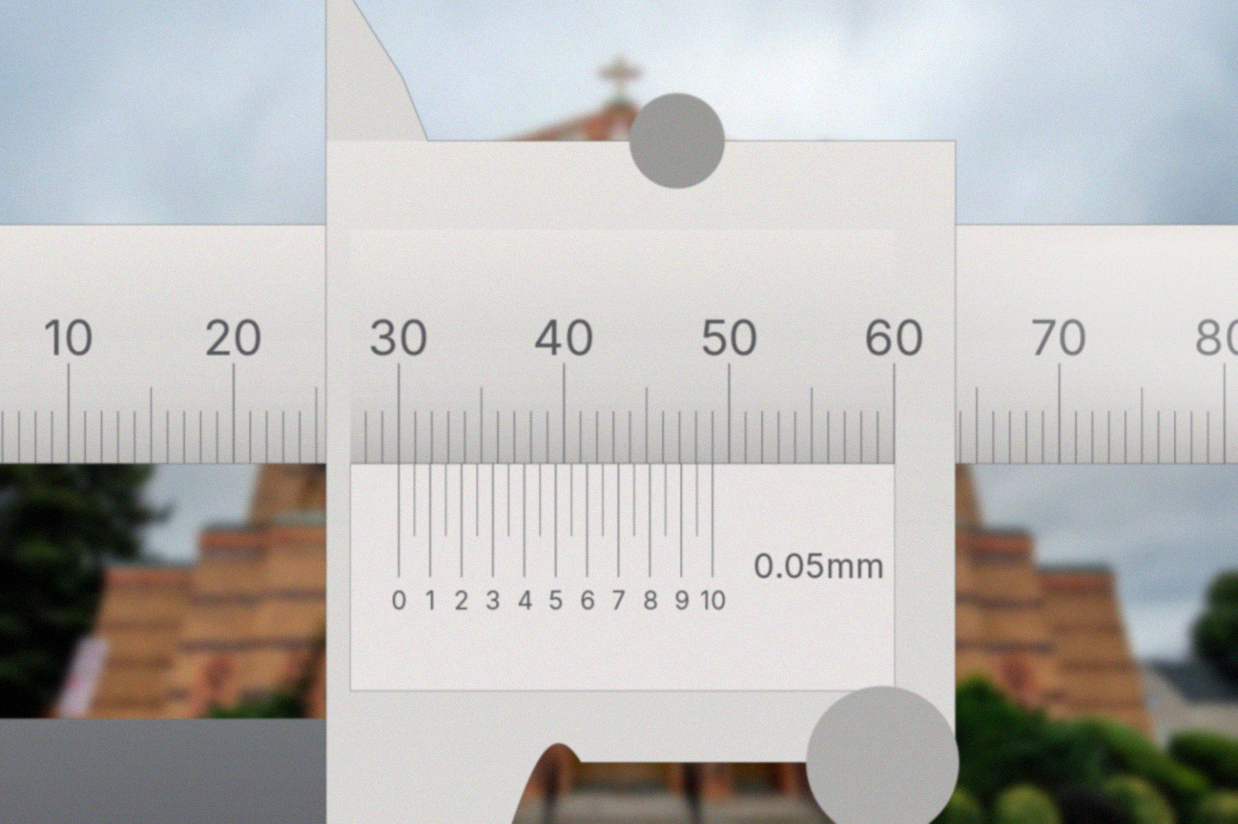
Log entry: **30.0** mm
